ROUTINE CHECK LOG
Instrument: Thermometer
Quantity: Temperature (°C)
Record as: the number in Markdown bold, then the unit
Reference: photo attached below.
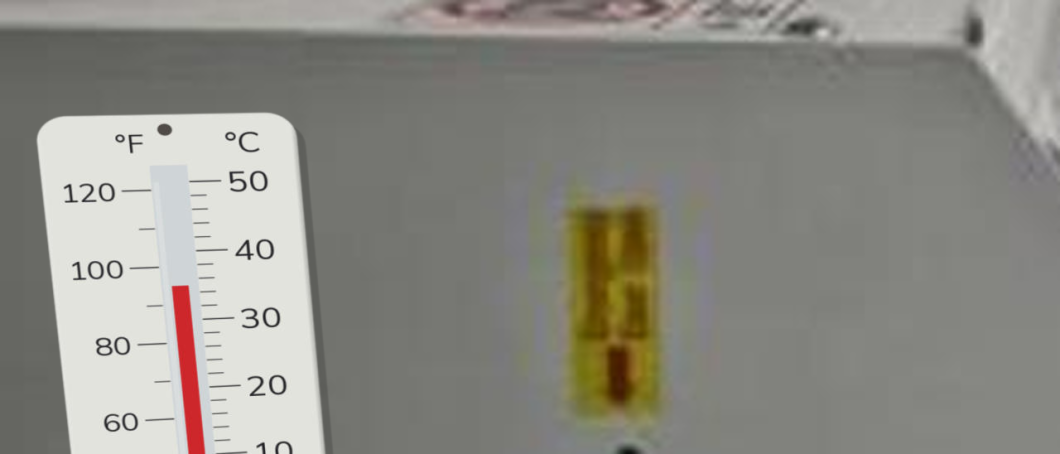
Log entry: **35** °C
